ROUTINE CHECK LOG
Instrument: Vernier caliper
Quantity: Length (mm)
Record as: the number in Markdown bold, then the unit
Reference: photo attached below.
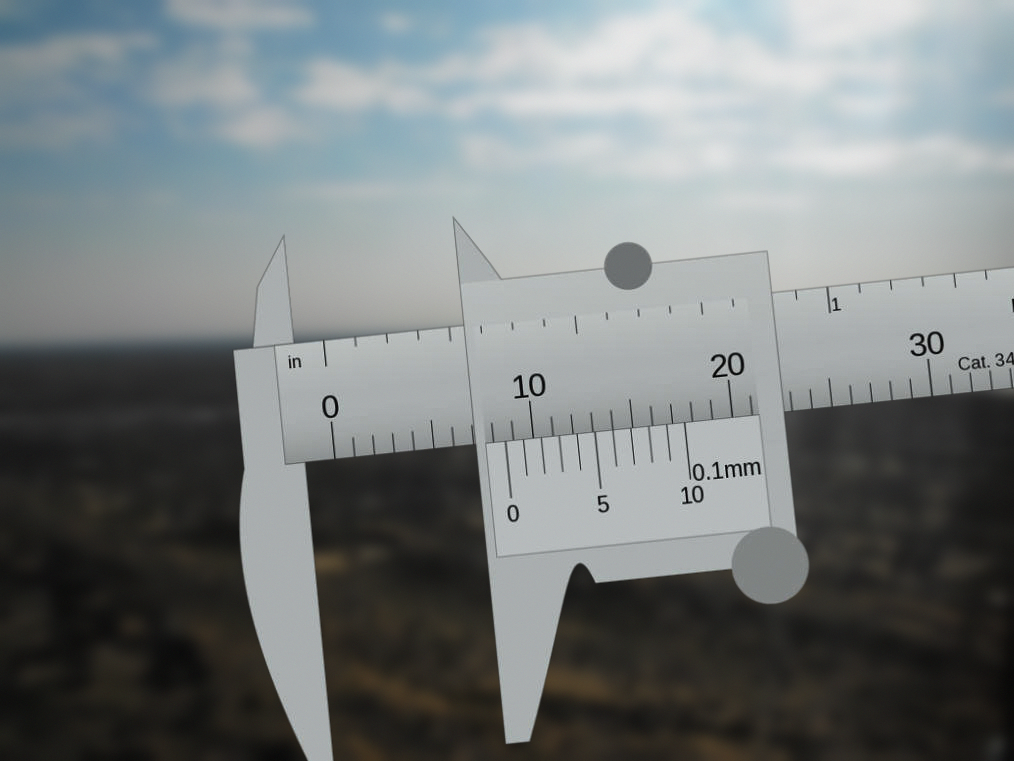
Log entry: **8.6** mm
